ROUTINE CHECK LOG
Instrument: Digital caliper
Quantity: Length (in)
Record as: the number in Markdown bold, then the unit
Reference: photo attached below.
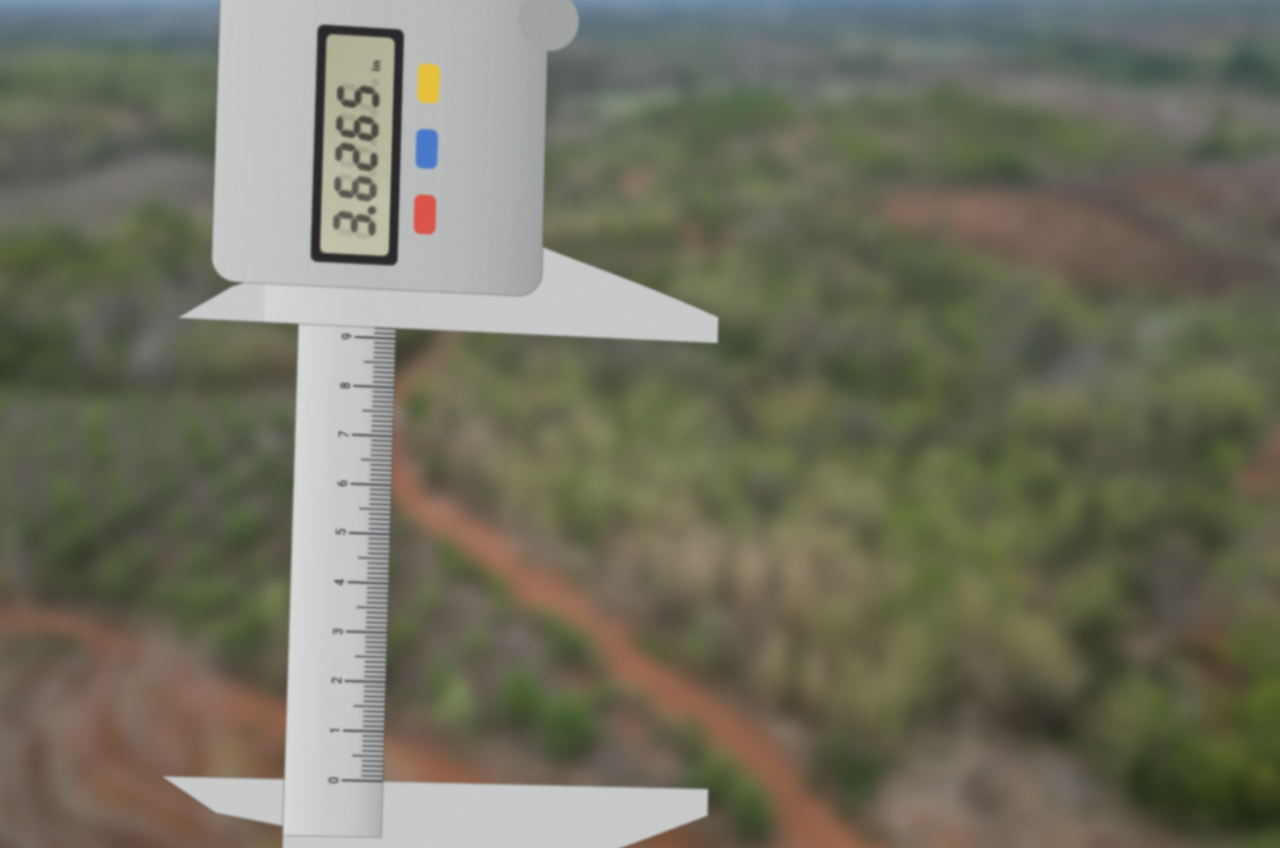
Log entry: **3.6265** in
